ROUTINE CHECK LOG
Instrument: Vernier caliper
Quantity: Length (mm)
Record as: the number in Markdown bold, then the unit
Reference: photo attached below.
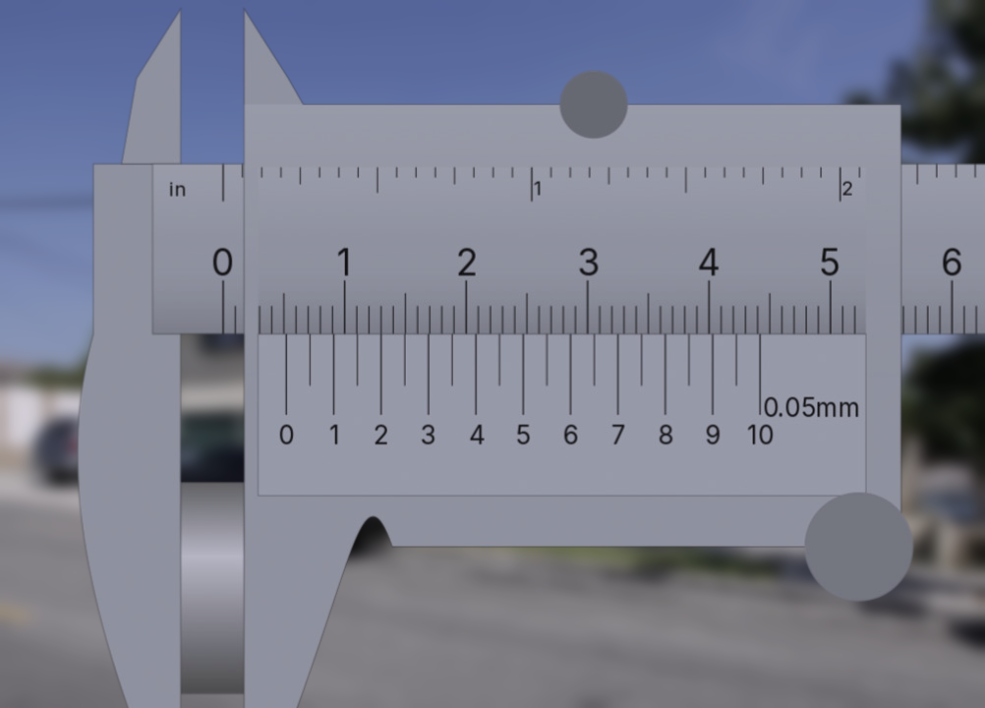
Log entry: **5.2** mm
